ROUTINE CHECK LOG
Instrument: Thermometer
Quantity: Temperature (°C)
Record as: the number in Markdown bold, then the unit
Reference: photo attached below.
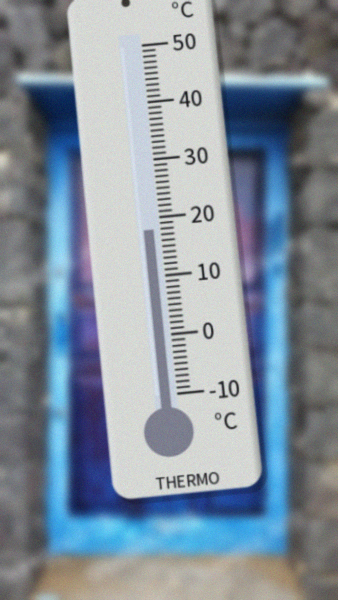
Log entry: **18** °C
